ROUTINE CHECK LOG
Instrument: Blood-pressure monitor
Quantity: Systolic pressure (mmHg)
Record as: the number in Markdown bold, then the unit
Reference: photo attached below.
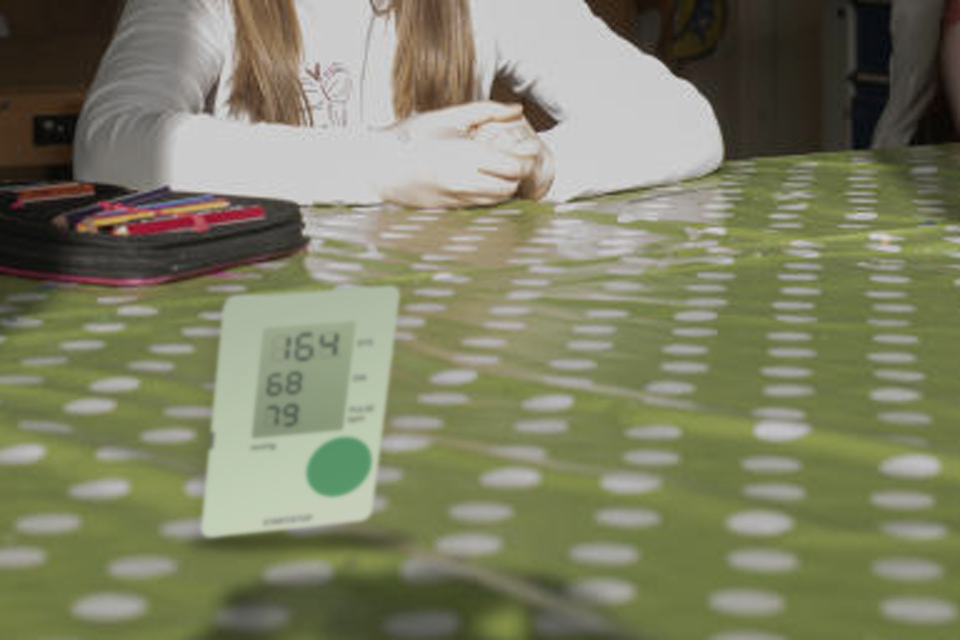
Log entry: **164** mmHg
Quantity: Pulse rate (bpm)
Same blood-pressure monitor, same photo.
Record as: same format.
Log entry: **79** bpm
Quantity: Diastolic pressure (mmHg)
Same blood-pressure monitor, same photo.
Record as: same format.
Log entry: **68** mmHg
